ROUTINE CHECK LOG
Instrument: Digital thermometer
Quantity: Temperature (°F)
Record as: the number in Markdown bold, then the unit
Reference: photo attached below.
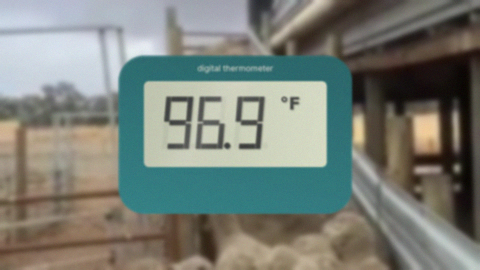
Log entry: **96.9** °F
